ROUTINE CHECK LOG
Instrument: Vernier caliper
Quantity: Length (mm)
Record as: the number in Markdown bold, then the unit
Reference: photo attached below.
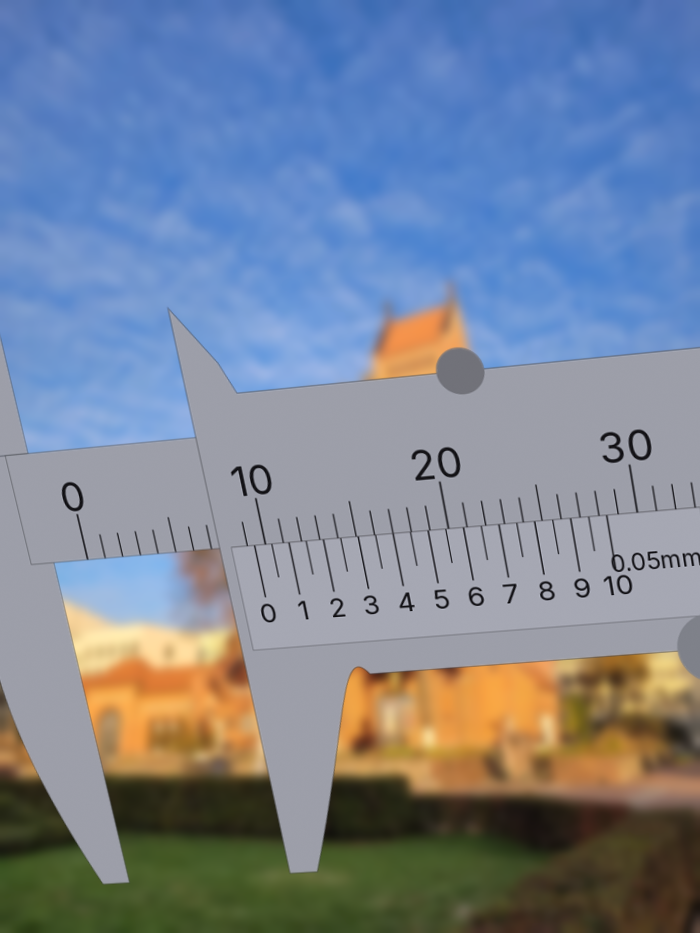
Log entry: **9.4** mm
